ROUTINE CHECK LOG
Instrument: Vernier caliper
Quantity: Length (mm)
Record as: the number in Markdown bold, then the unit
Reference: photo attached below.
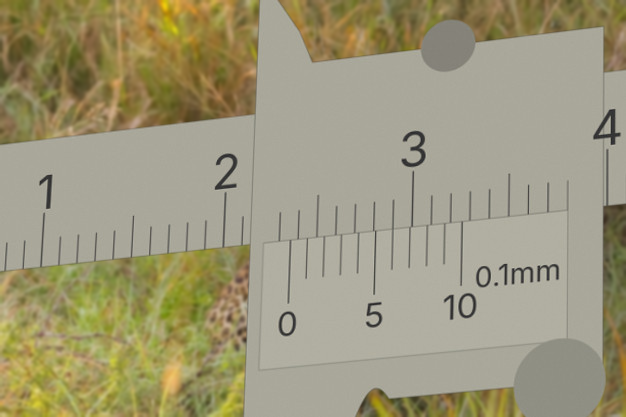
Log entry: **23.6** mm
